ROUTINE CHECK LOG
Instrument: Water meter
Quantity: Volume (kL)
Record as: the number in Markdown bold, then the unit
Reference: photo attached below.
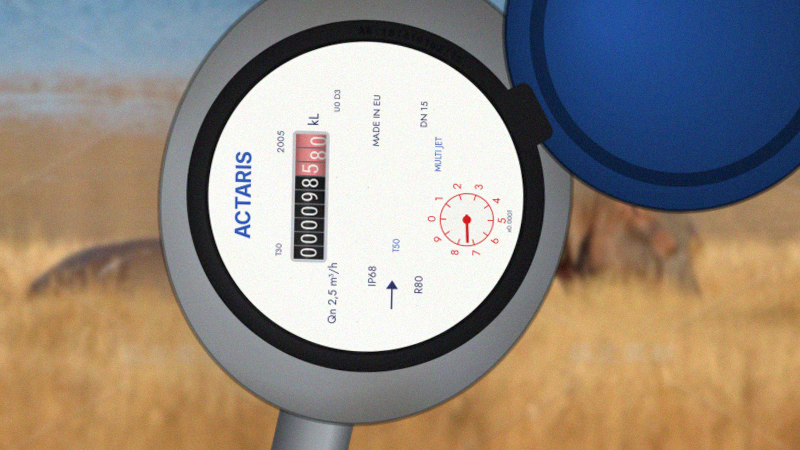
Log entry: **98.5797** kL
